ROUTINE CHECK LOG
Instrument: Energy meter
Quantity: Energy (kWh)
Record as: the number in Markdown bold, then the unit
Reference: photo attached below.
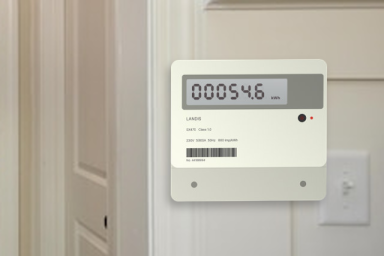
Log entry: **54.6** kWh
